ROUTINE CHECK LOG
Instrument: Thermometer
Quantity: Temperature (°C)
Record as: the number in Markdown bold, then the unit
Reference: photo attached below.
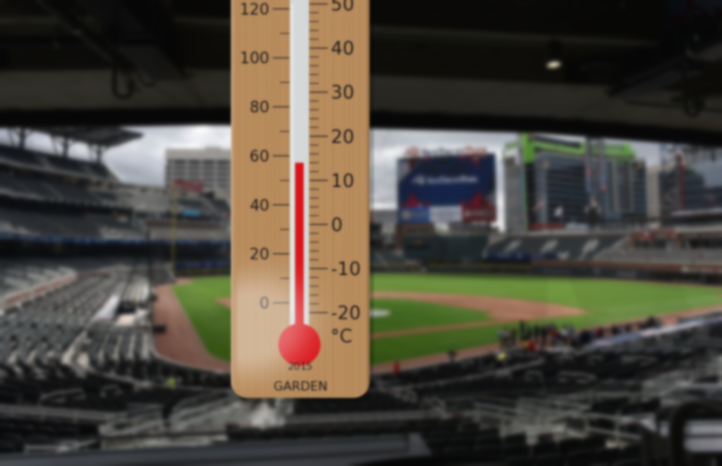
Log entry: **14** °C
